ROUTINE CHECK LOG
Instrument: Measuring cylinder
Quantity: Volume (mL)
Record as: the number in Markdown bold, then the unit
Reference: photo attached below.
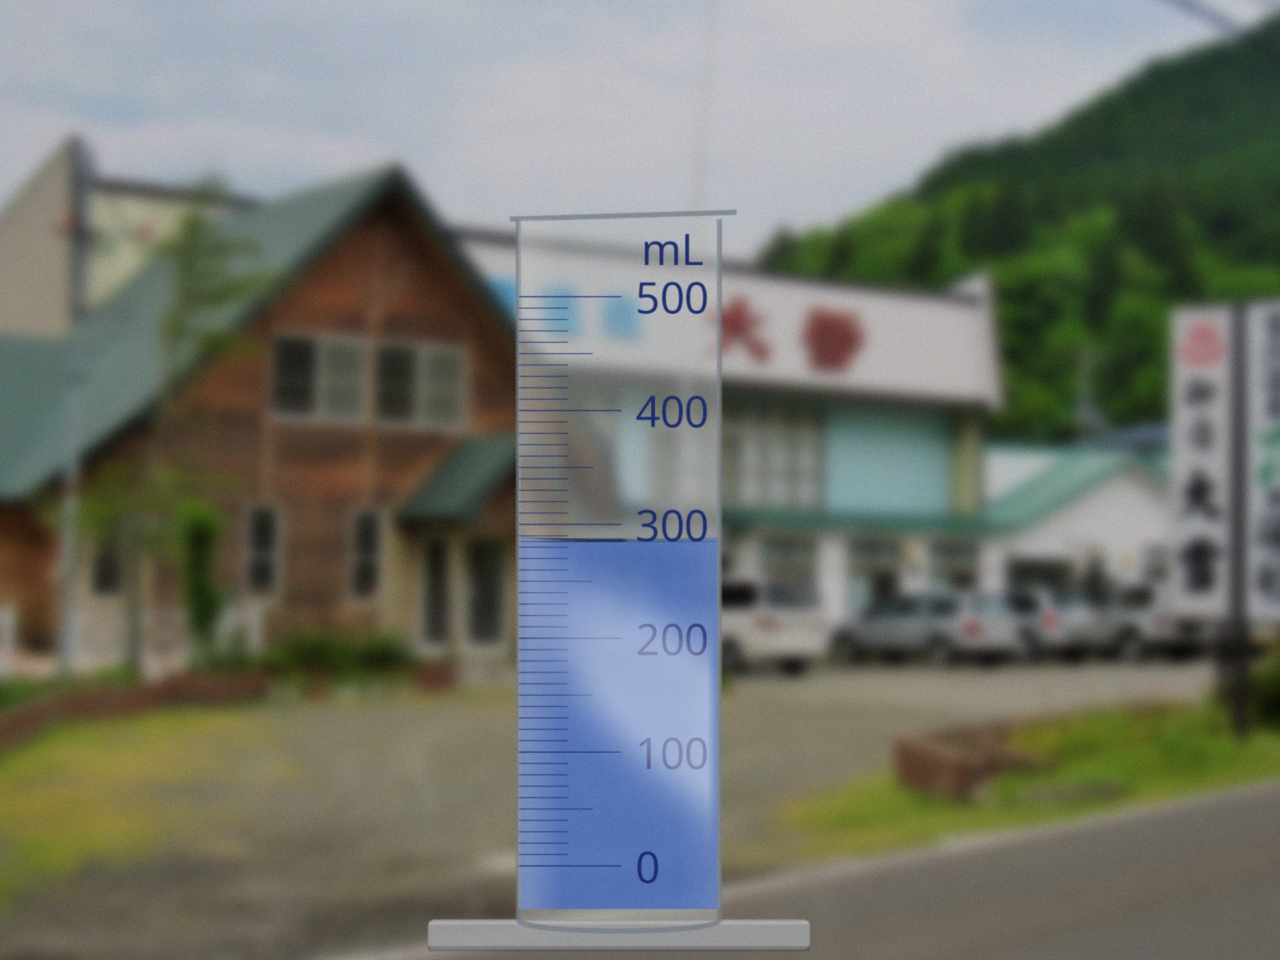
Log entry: **285** mL
